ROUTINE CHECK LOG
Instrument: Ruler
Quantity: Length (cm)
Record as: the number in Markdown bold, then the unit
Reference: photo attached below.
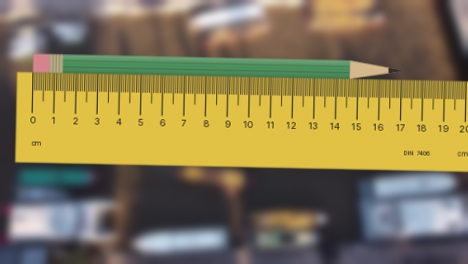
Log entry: **17** cm
